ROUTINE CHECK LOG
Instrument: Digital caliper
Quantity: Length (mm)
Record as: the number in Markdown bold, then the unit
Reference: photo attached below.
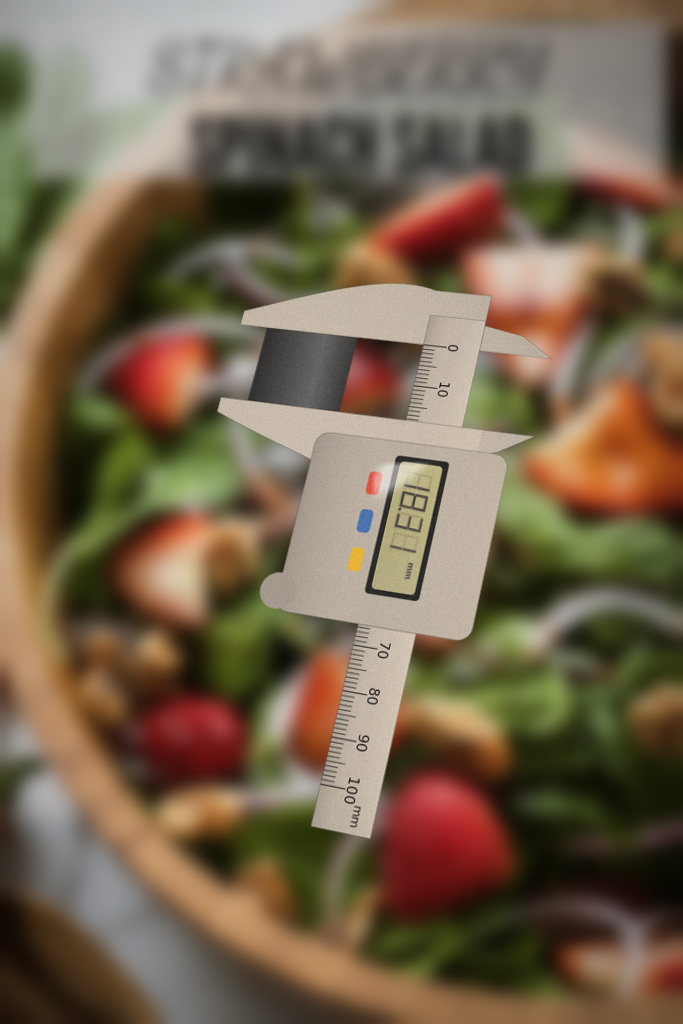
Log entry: **18.31** mm
